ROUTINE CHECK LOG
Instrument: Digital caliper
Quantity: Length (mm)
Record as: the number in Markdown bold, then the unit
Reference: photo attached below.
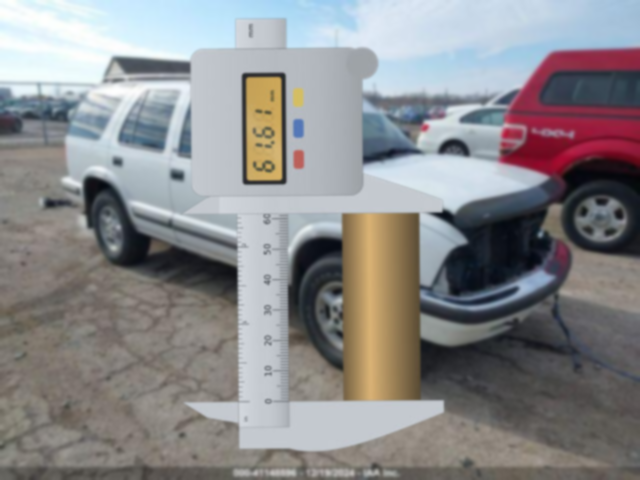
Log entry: **61.61** mm
